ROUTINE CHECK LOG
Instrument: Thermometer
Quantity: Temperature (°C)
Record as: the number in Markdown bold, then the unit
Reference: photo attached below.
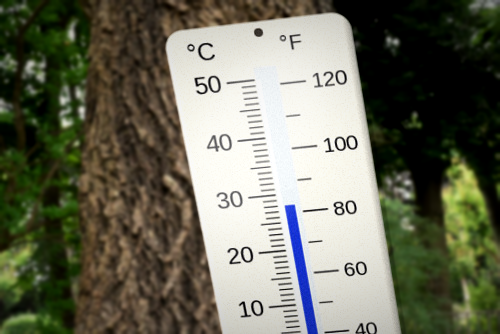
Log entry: **28** °C
